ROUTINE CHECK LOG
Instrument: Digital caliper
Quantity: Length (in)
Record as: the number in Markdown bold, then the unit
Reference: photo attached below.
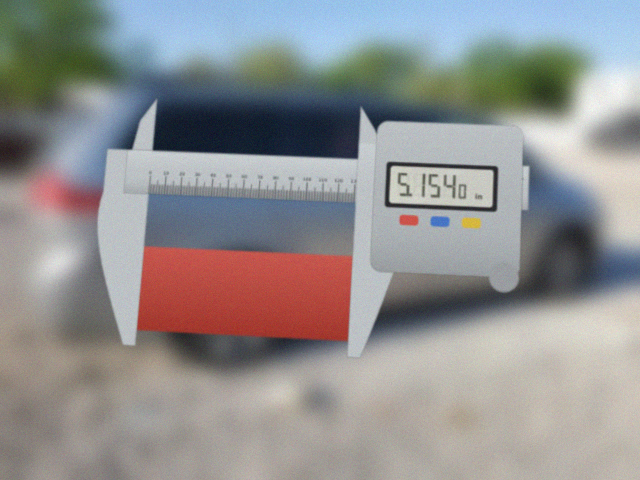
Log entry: **5.1540** in
